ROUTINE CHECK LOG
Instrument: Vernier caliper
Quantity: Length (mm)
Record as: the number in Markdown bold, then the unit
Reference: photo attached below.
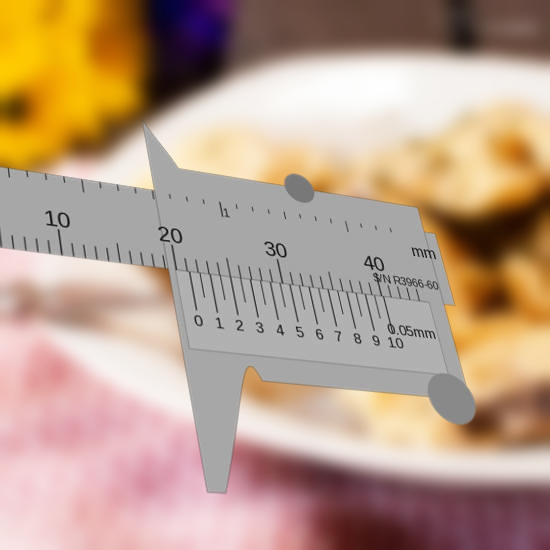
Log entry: **21.2** mm
